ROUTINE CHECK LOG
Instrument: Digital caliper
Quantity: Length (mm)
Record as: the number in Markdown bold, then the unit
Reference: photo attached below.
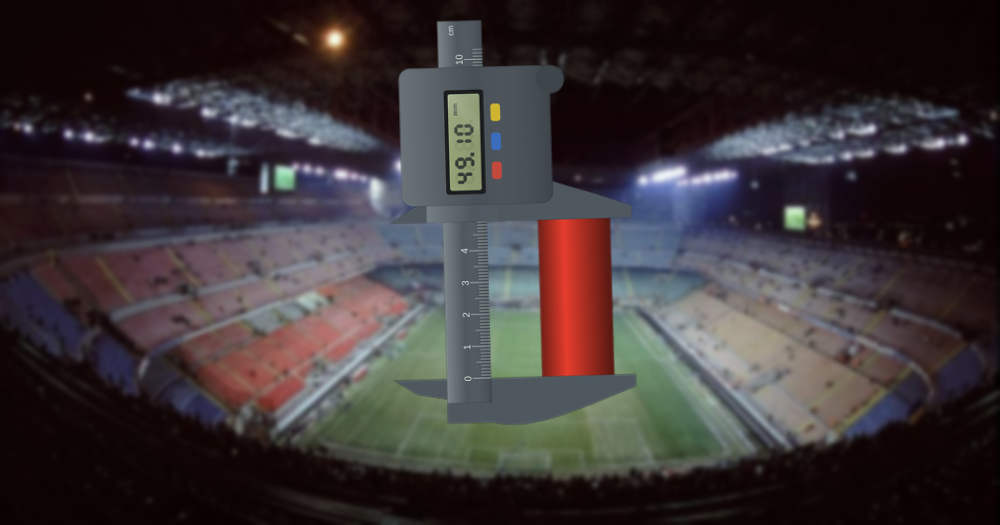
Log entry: **49.10** mm
